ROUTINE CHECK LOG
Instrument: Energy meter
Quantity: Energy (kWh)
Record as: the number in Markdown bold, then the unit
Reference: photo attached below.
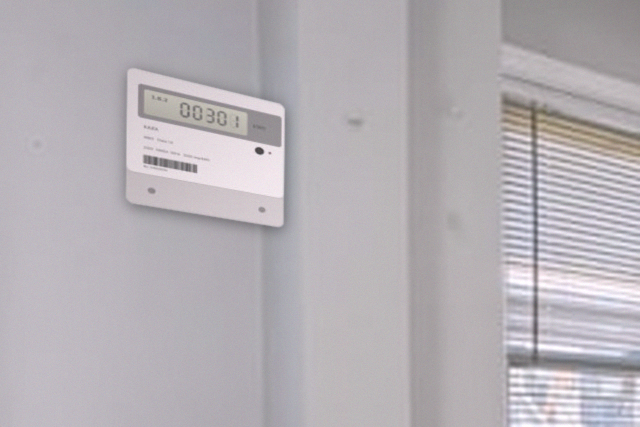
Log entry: **301** kWh
